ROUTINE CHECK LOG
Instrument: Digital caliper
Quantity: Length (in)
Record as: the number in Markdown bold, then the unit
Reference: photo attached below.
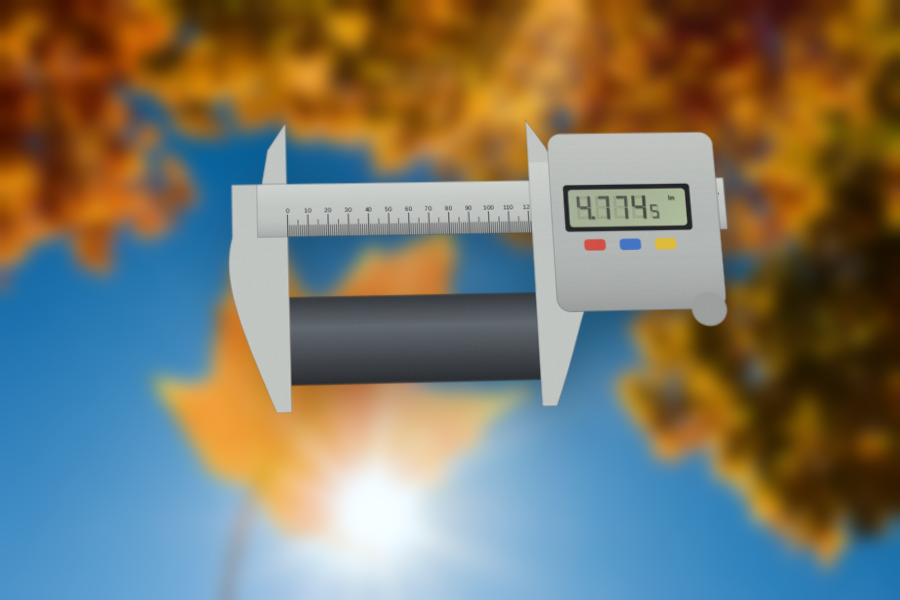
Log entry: **4.7745** in
